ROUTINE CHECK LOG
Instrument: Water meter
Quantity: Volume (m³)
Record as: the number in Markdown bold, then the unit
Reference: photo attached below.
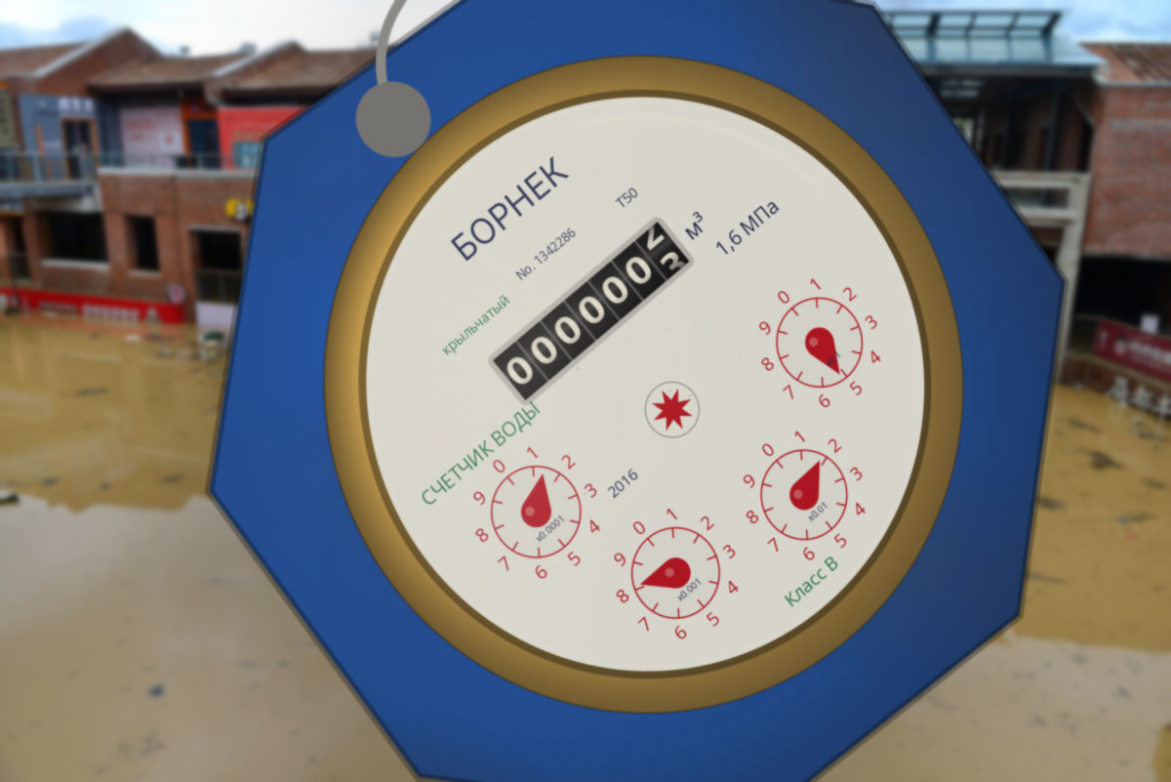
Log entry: **2.5181** m³
